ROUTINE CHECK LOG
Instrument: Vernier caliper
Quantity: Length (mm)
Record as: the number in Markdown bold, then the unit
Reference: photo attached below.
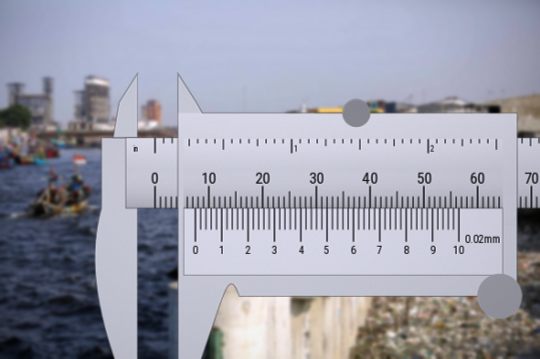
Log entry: **7.5** mm
